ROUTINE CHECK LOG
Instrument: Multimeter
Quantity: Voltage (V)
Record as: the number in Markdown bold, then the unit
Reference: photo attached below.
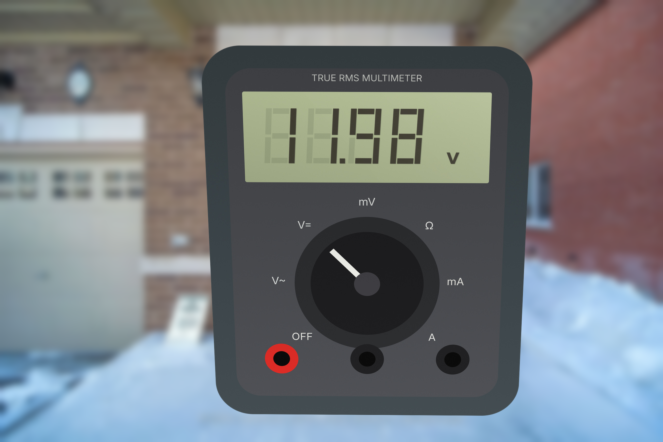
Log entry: **11.98** V
